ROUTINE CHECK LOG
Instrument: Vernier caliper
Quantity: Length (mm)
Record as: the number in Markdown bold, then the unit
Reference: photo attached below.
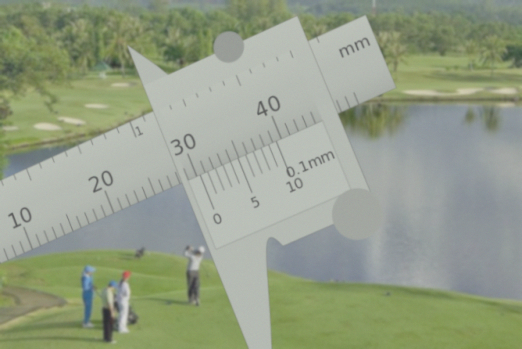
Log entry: **30.4** mm
